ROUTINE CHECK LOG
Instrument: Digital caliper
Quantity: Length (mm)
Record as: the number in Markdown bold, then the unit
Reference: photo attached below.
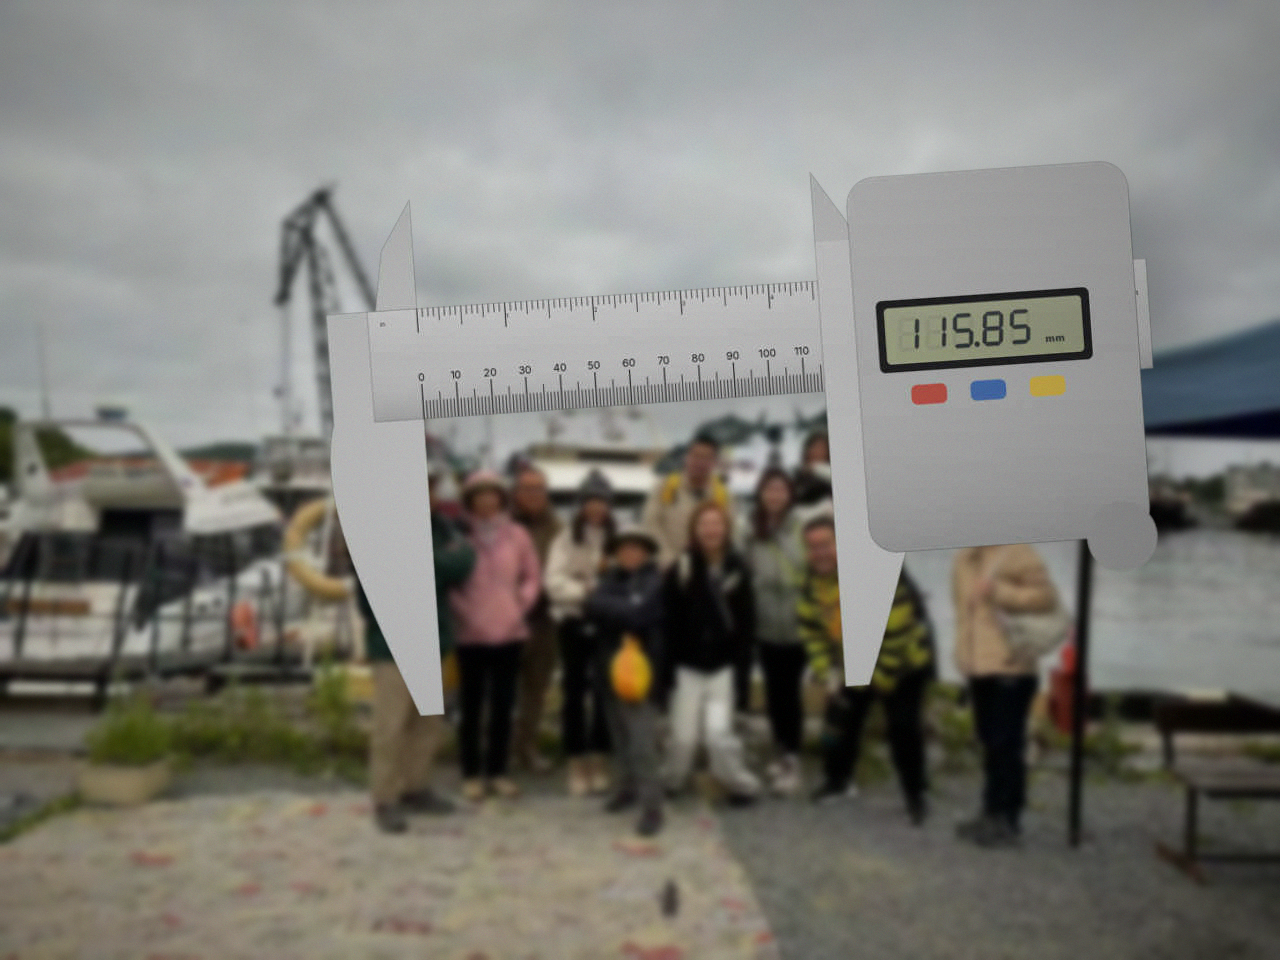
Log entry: **115.85** mm
